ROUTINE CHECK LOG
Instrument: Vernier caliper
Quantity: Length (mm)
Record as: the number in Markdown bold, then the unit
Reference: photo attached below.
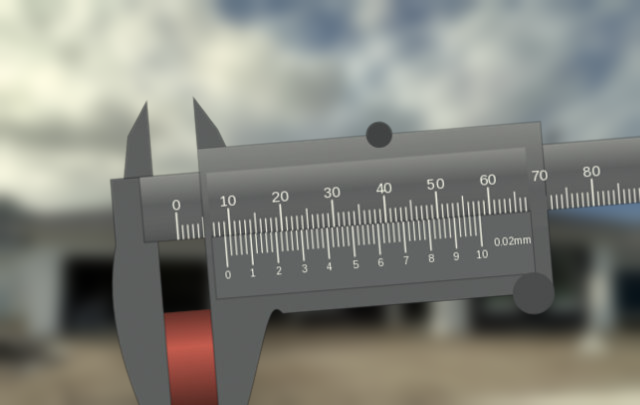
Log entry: **9.0** mm
